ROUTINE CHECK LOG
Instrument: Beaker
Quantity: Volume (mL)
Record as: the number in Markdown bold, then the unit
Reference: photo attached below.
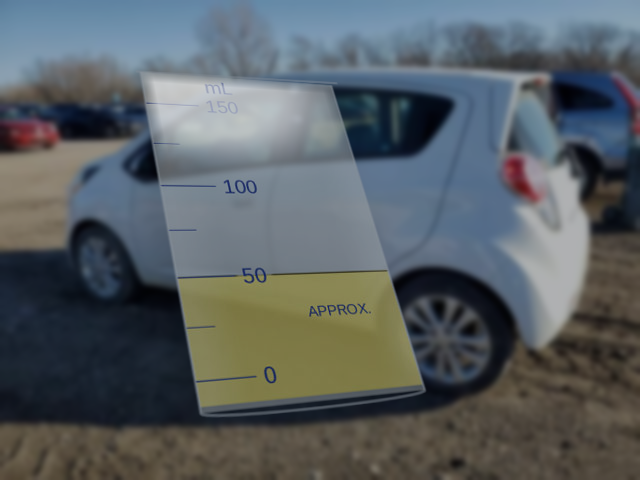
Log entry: **50** mL
